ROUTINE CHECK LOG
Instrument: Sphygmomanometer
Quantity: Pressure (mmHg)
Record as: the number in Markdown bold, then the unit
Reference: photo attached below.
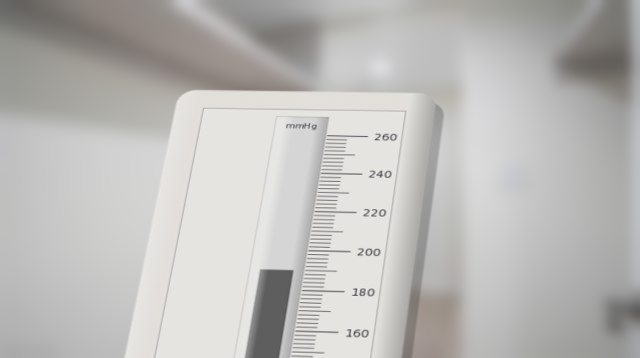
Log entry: **190** mmHg
